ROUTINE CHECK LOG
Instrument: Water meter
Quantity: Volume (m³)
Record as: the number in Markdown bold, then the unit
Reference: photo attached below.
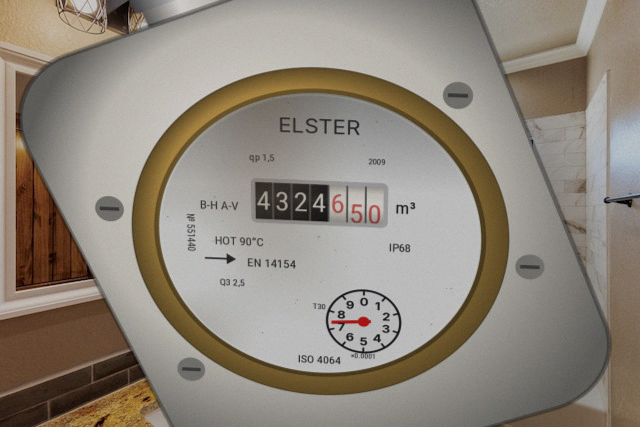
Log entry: **4324.6497** m³
